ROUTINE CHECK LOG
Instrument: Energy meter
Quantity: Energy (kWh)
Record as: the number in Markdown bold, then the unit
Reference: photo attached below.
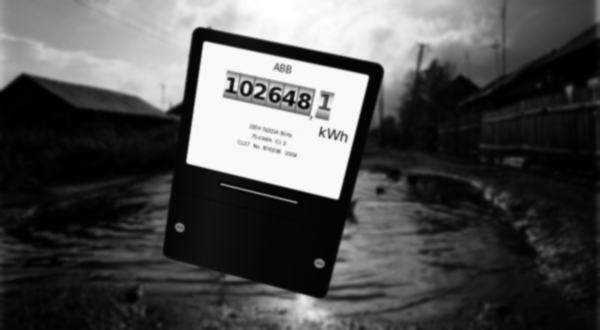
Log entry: **102648.1** kWh
